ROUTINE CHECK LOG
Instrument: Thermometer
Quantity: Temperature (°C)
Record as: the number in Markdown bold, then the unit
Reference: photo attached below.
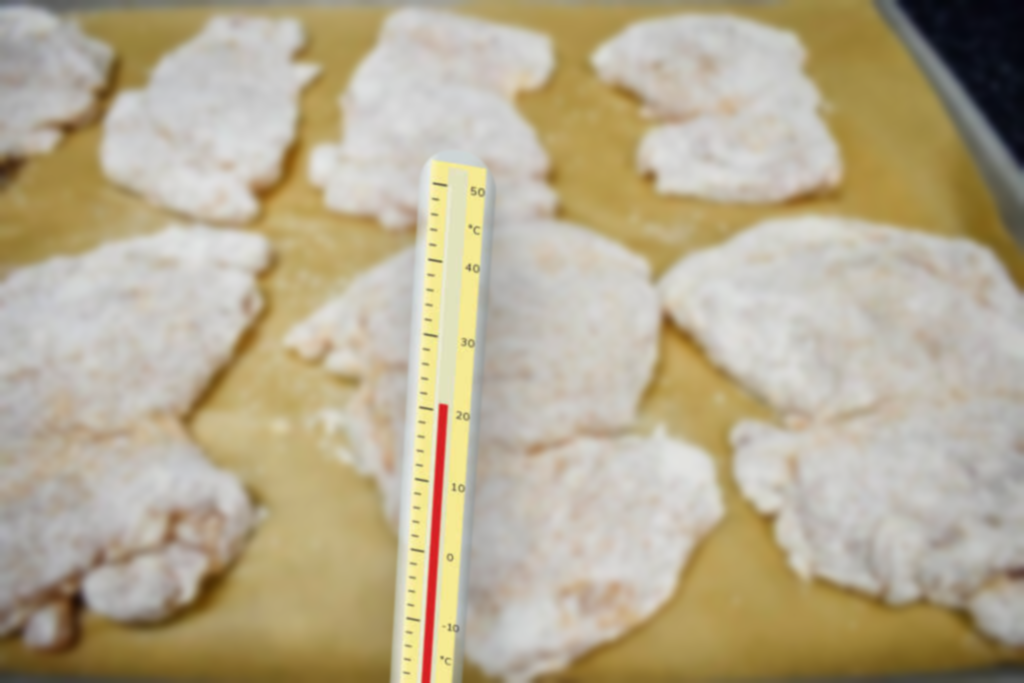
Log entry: **21** °C
